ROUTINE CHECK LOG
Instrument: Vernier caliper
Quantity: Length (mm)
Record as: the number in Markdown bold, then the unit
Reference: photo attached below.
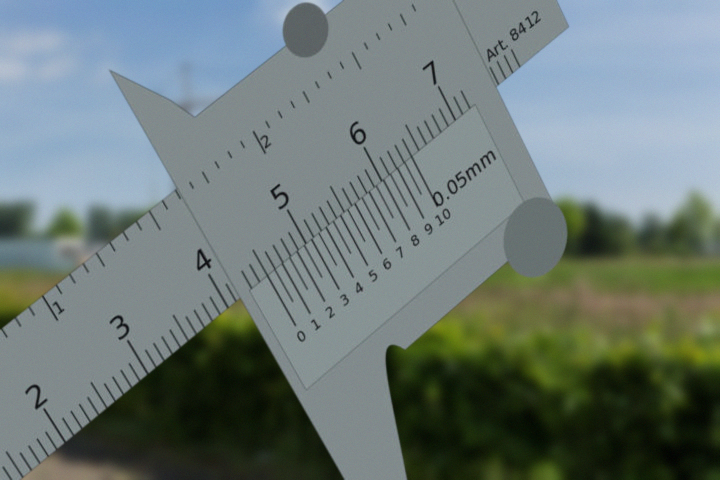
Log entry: **45.0** mm
